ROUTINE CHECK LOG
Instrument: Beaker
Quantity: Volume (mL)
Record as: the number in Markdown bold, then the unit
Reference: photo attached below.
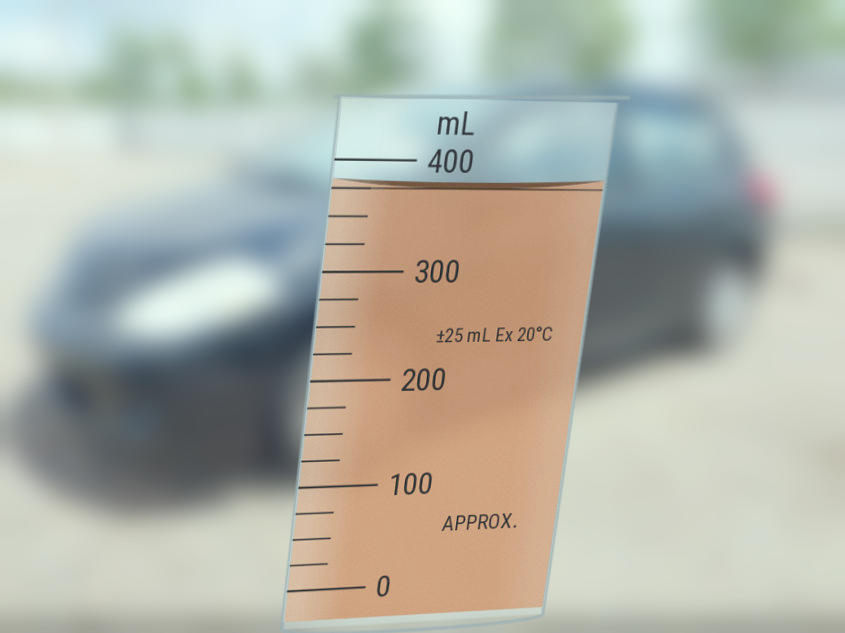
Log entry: **375** mL
